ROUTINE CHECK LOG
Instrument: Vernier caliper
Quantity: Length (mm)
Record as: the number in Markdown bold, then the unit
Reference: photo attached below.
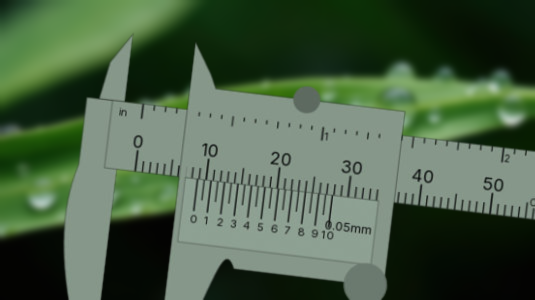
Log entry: **8.8** mm
